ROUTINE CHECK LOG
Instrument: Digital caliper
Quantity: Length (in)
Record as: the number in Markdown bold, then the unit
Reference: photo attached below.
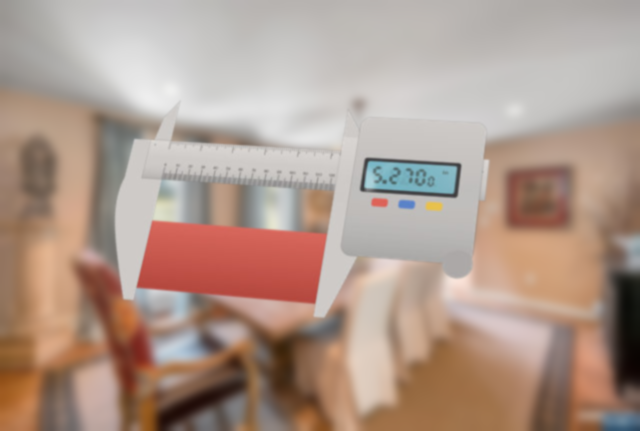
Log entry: **5.2700** in
